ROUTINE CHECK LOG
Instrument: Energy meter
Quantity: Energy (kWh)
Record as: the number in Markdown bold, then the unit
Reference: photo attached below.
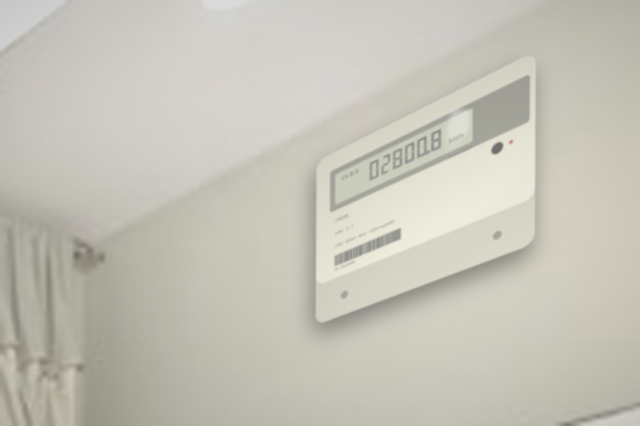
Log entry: **2800.8** kWh
